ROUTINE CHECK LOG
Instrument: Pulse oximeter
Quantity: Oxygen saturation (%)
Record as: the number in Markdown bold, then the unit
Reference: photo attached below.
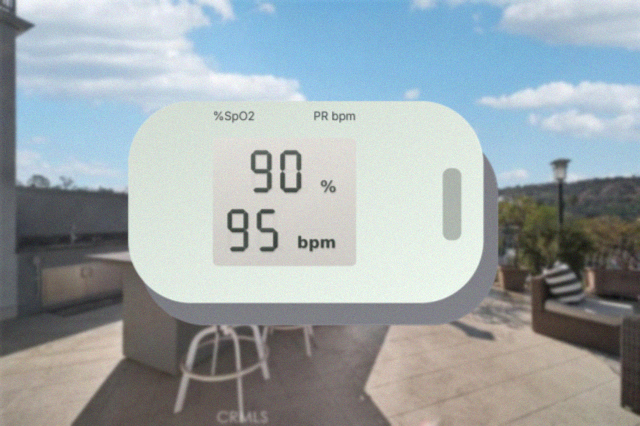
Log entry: **90** %
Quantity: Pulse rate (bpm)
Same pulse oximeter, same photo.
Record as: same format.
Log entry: **95** bpm
